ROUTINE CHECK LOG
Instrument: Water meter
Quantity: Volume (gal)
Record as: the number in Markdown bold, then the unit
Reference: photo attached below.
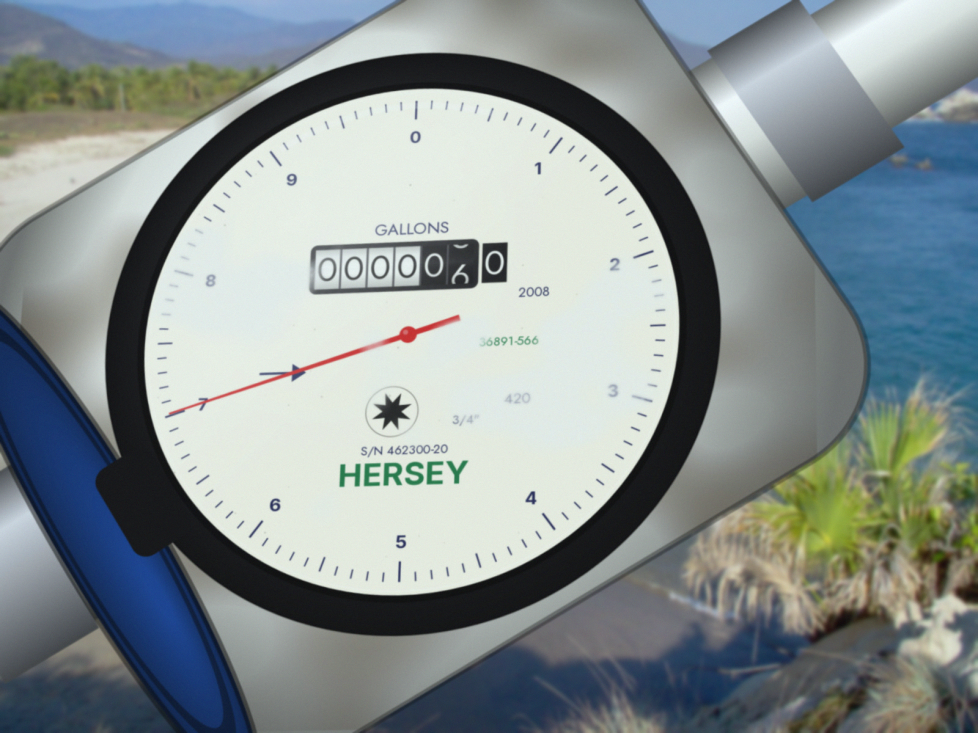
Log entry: **57.0** gal
